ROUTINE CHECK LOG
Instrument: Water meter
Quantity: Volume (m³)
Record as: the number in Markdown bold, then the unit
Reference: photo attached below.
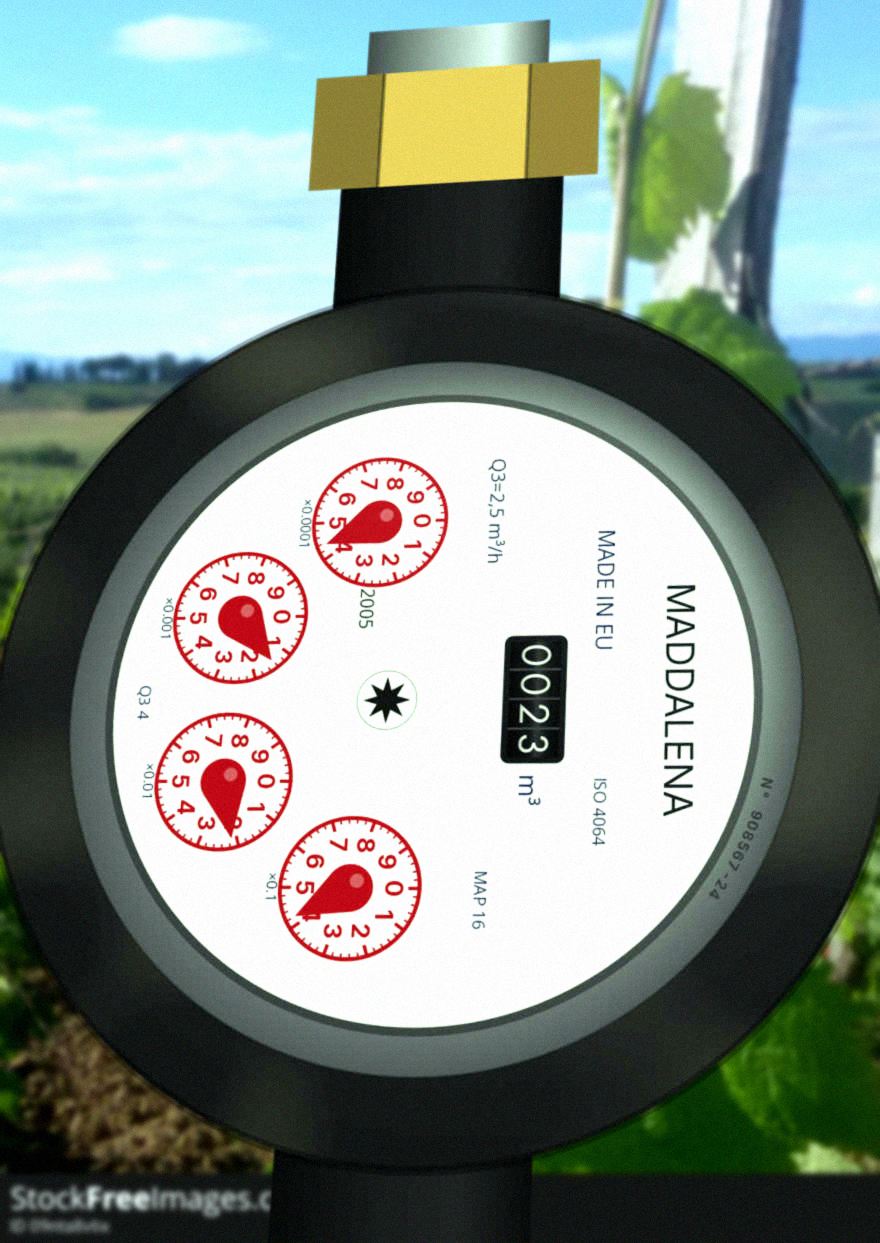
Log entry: **23.4214** m³
